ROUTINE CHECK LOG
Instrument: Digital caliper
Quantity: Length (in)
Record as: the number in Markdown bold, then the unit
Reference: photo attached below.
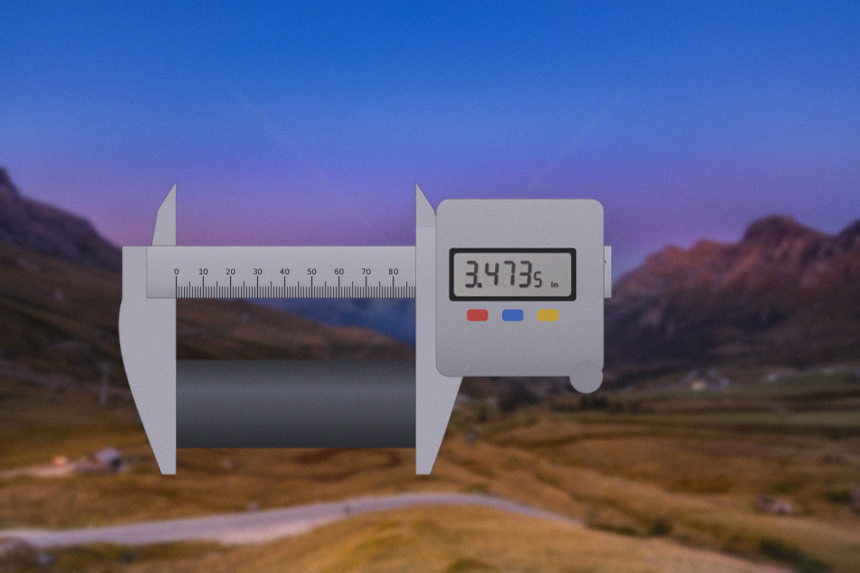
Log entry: **3.4735** in
